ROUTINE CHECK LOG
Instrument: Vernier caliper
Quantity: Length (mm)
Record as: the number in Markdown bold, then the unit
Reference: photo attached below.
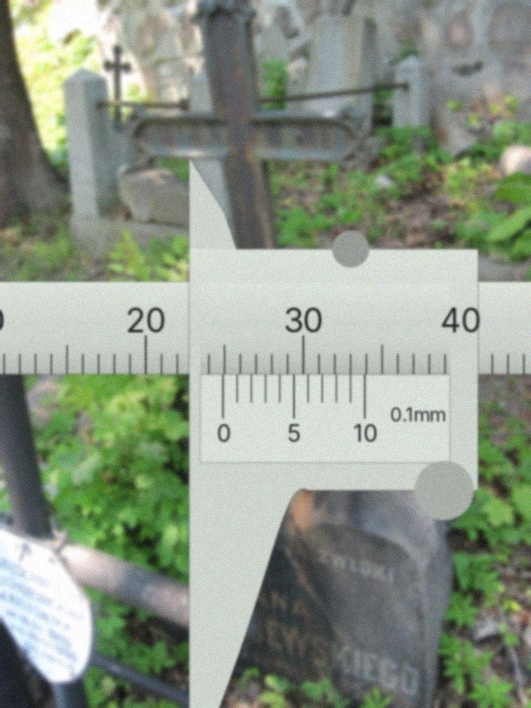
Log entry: **24.9** mm
